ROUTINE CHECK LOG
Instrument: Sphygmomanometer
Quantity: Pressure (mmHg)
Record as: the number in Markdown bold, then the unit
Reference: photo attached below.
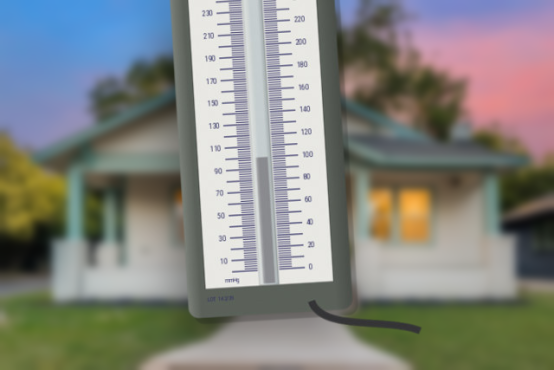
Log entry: **100** mmHg
